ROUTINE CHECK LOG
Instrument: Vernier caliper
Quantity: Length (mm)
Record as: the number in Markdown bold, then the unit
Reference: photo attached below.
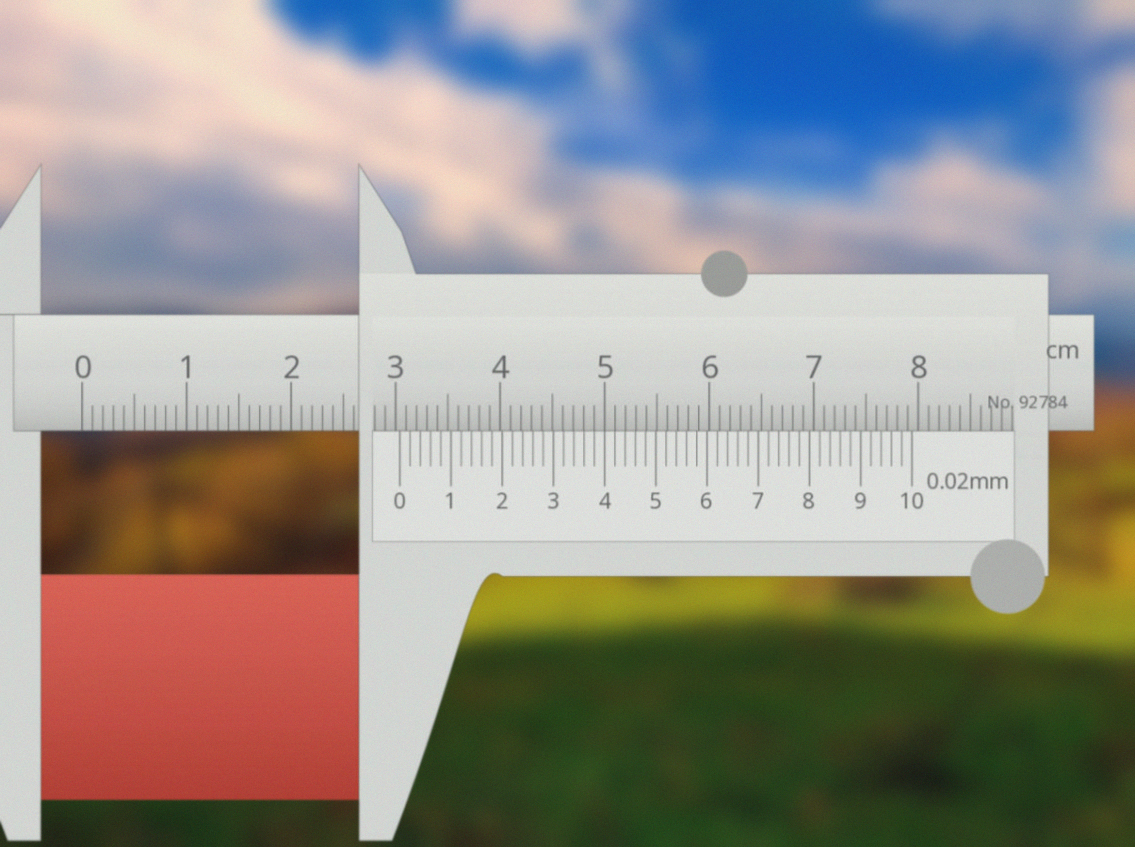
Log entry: **30.4** mm
